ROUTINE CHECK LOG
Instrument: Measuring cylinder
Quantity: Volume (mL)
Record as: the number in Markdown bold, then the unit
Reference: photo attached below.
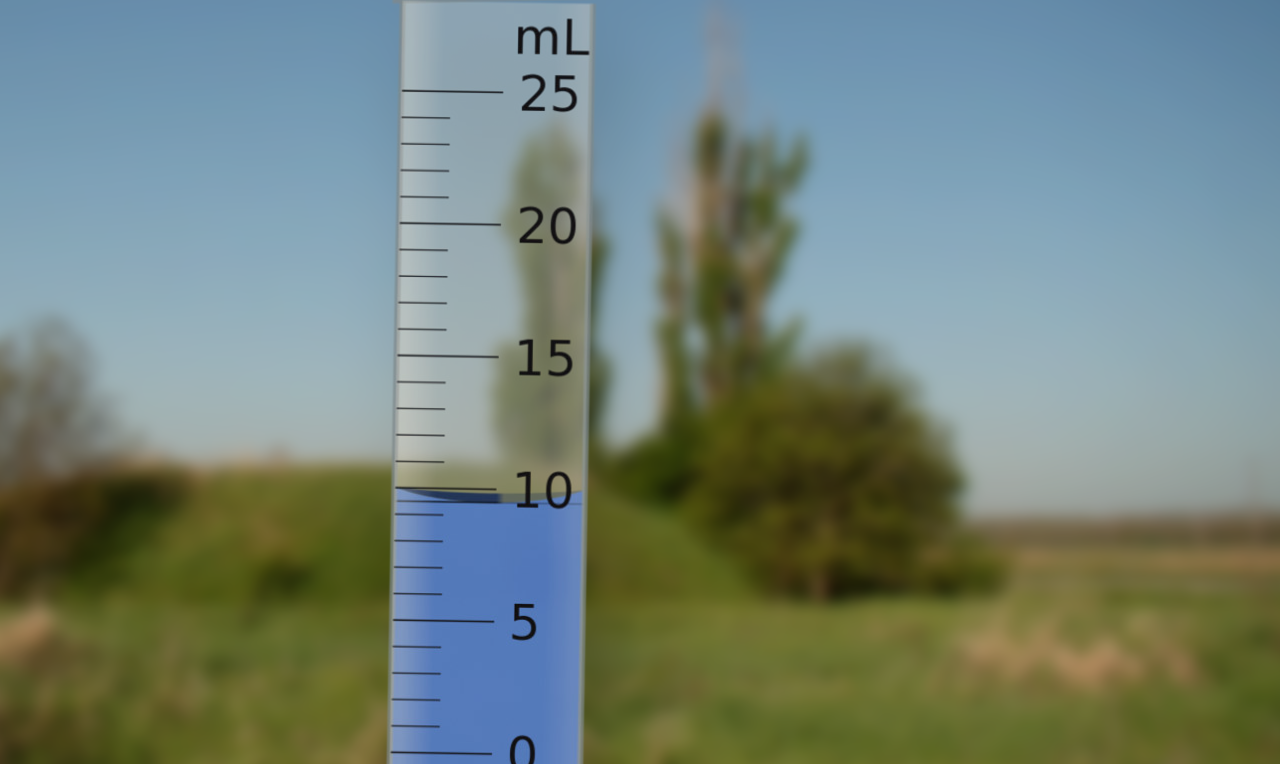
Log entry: **9.5** mL
